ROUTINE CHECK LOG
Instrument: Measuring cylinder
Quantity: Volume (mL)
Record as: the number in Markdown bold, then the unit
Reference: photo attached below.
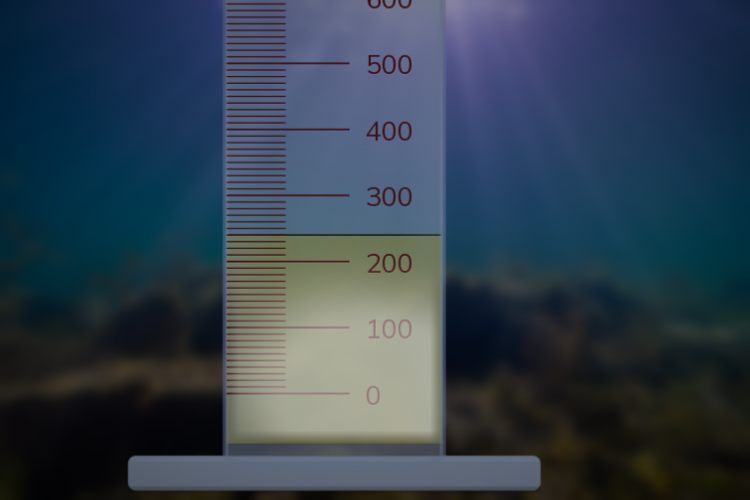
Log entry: **240** mL
